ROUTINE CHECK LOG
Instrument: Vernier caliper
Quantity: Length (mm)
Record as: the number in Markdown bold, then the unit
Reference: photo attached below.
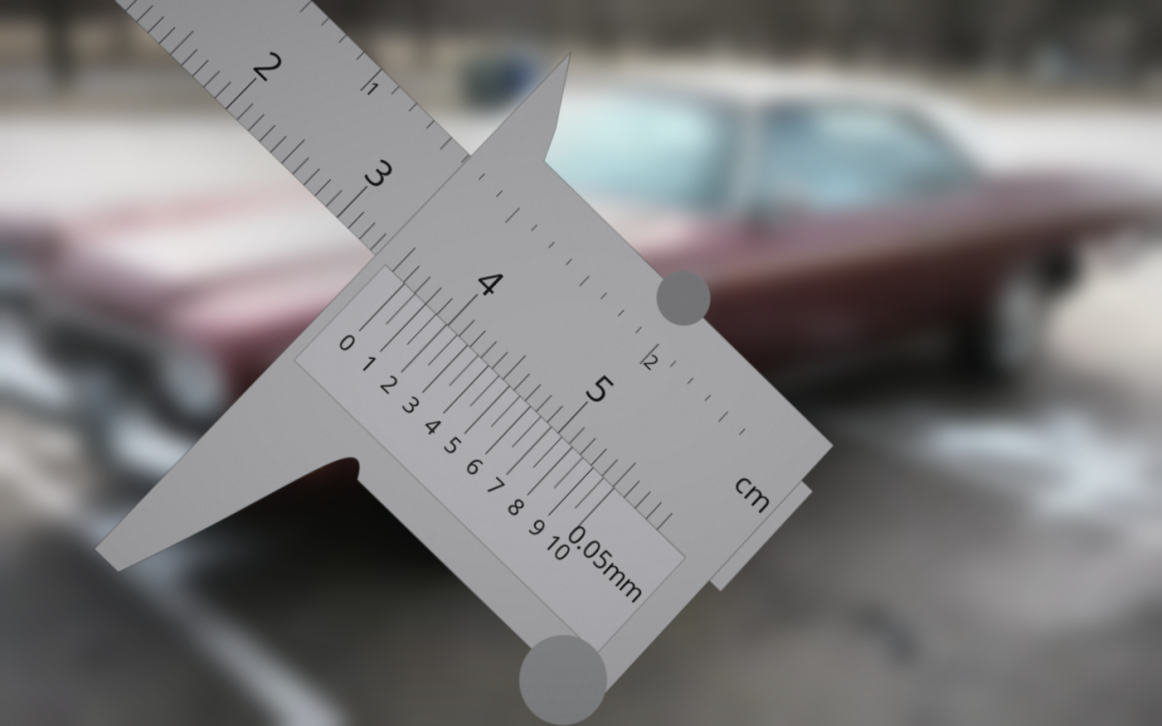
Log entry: **36.1** mm
